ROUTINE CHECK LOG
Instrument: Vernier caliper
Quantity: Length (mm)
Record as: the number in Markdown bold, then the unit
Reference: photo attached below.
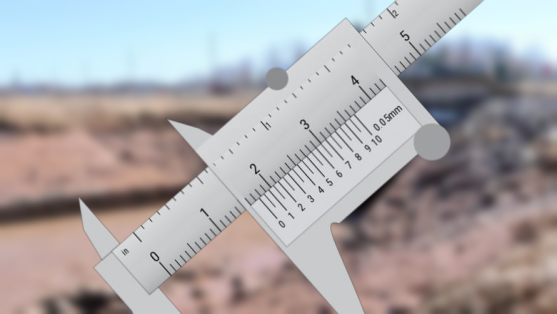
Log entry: **17.6** mm
